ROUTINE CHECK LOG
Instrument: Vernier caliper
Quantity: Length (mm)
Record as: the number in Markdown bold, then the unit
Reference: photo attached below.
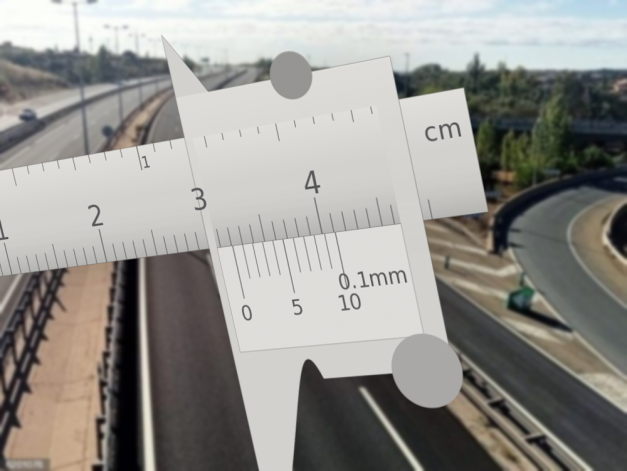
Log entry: **32.1** mm
